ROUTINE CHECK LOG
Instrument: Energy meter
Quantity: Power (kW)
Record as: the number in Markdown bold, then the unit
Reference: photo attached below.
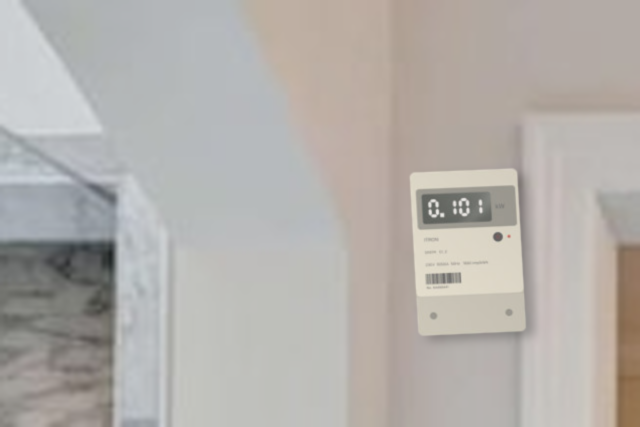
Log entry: **0.101** kW
